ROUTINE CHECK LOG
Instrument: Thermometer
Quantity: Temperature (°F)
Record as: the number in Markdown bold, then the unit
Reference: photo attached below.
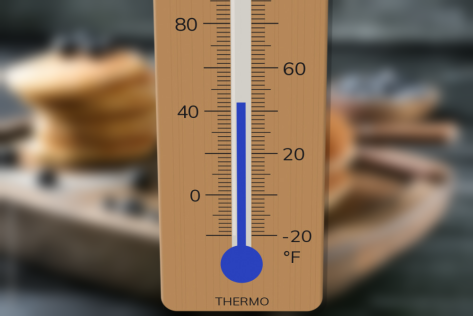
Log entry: **44** °F
